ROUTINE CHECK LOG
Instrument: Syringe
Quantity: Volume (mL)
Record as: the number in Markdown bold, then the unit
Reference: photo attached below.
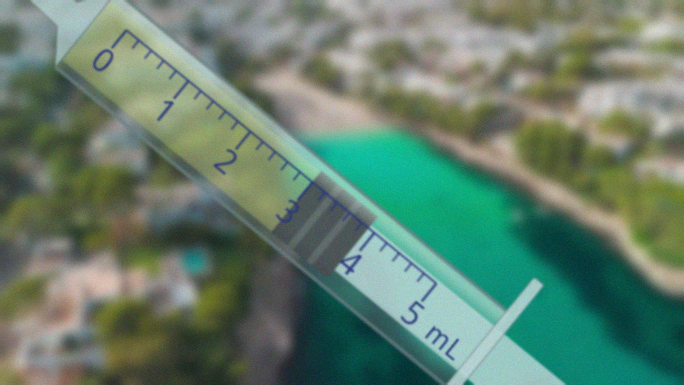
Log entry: **3** mL
